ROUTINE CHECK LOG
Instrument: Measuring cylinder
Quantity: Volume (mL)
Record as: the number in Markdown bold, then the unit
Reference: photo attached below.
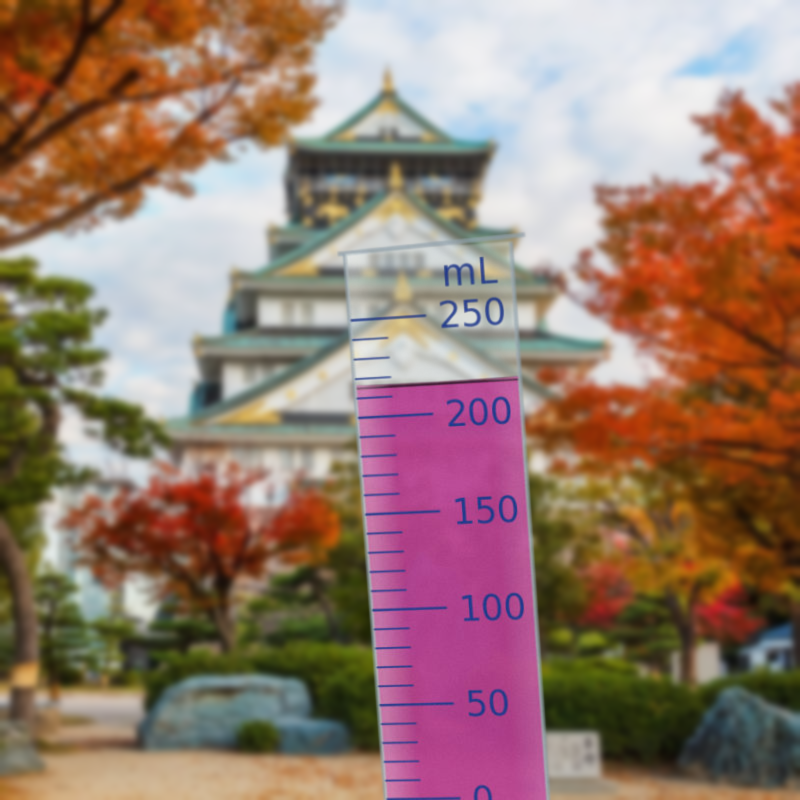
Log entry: **215** mL
